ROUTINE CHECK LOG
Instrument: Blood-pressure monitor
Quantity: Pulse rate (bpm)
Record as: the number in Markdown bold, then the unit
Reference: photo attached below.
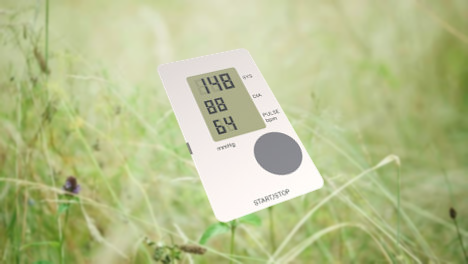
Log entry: **64** bpm
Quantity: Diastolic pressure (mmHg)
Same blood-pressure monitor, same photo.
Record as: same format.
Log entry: **88** mmHg
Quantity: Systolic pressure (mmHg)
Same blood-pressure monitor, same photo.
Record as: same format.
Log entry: **148** mmHg
